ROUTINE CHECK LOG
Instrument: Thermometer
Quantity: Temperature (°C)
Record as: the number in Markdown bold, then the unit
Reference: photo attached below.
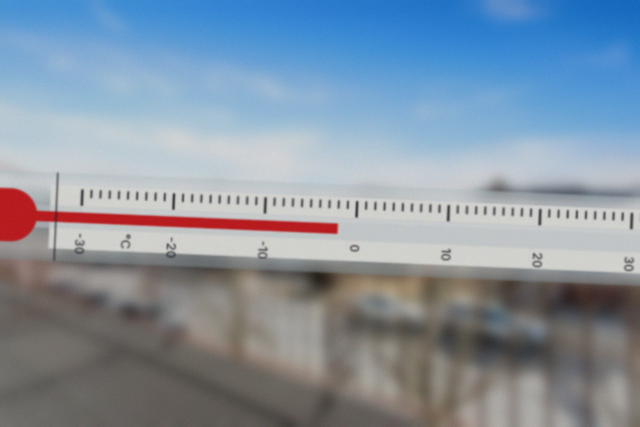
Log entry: **-2** °C
